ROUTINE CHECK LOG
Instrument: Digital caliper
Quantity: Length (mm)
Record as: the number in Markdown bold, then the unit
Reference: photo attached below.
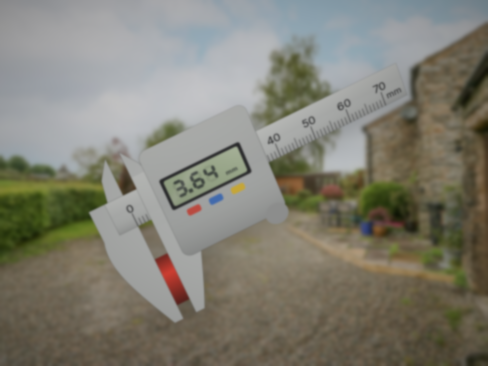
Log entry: **3.64** mm
